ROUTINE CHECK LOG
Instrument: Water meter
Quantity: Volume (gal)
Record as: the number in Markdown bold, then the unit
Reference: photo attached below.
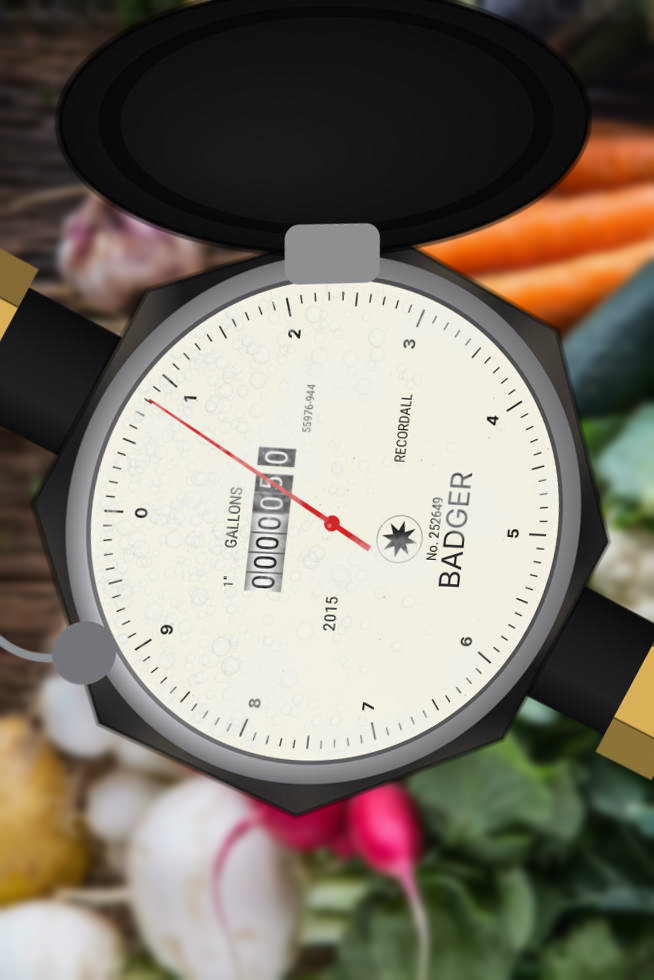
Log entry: **50.8** gal
